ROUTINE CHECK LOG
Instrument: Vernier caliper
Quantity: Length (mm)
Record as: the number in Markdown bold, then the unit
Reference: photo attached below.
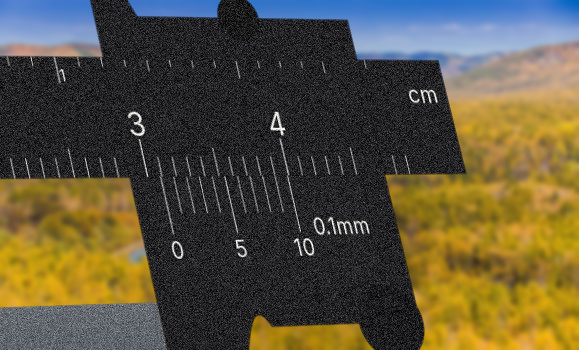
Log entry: **30.9** mm
